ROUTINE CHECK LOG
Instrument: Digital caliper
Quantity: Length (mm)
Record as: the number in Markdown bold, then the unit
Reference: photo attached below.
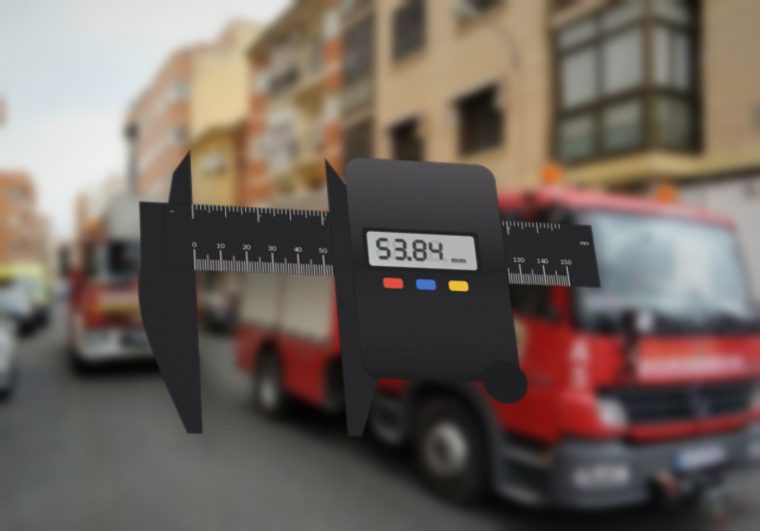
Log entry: **53.84** mm
